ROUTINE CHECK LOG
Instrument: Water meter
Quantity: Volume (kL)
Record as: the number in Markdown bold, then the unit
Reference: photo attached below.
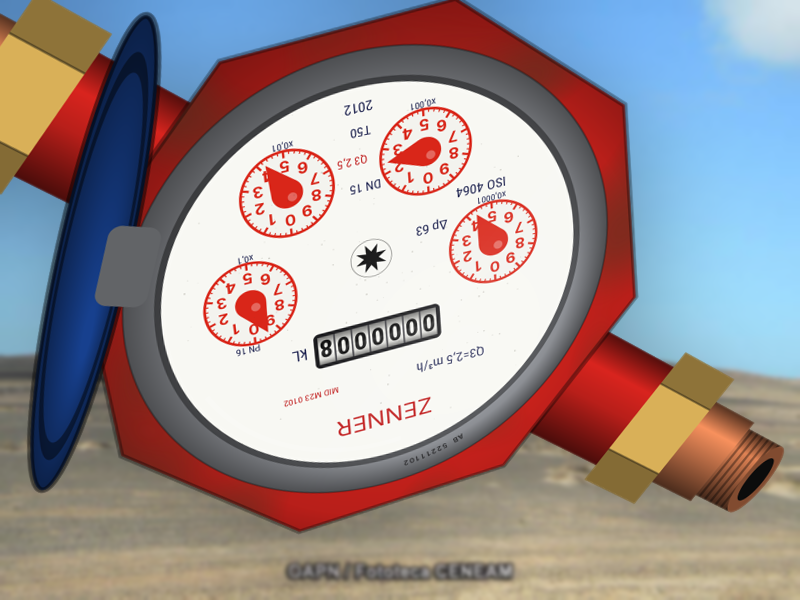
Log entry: **7.9424** kL
